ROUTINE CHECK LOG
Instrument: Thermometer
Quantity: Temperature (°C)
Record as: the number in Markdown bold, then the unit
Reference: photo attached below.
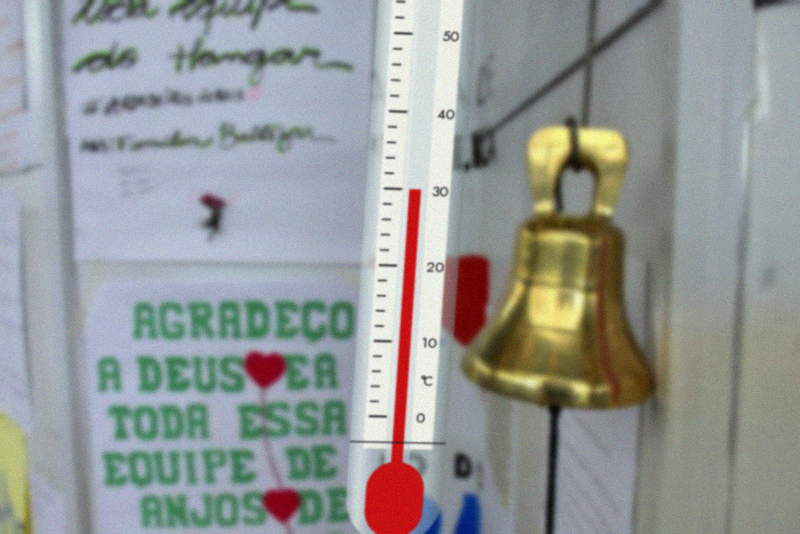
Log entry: **30** °C
